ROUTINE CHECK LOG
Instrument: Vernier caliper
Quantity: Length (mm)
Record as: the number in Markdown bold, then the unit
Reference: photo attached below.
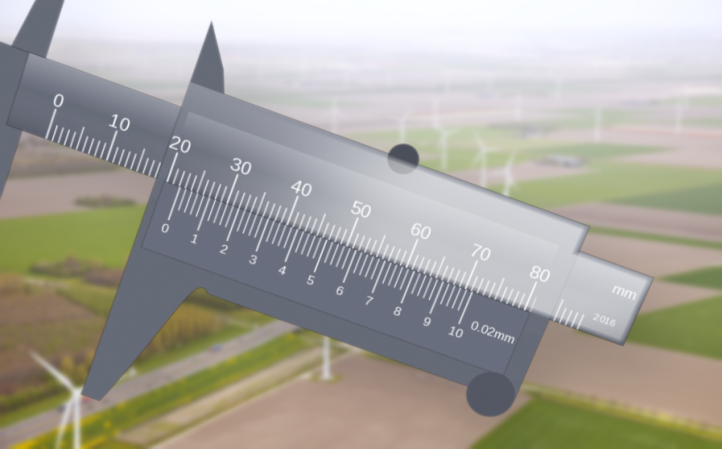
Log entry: **22.2** mm
